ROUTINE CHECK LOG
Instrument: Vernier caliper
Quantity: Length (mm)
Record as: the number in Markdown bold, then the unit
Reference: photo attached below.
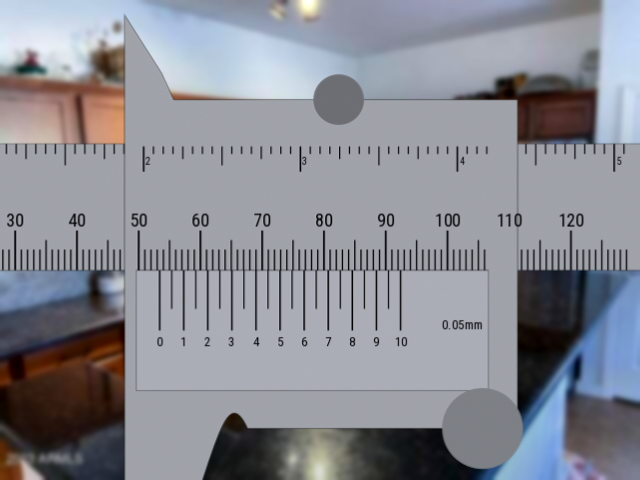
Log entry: **53.4** mm
